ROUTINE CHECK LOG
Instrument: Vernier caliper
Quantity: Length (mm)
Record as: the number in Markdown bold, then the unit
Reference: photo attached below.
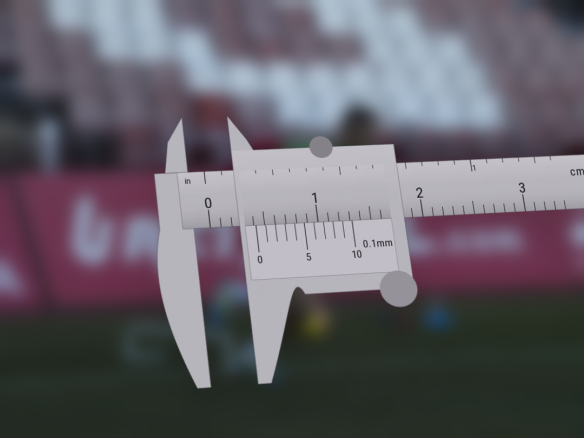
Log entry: **4.2** mm
